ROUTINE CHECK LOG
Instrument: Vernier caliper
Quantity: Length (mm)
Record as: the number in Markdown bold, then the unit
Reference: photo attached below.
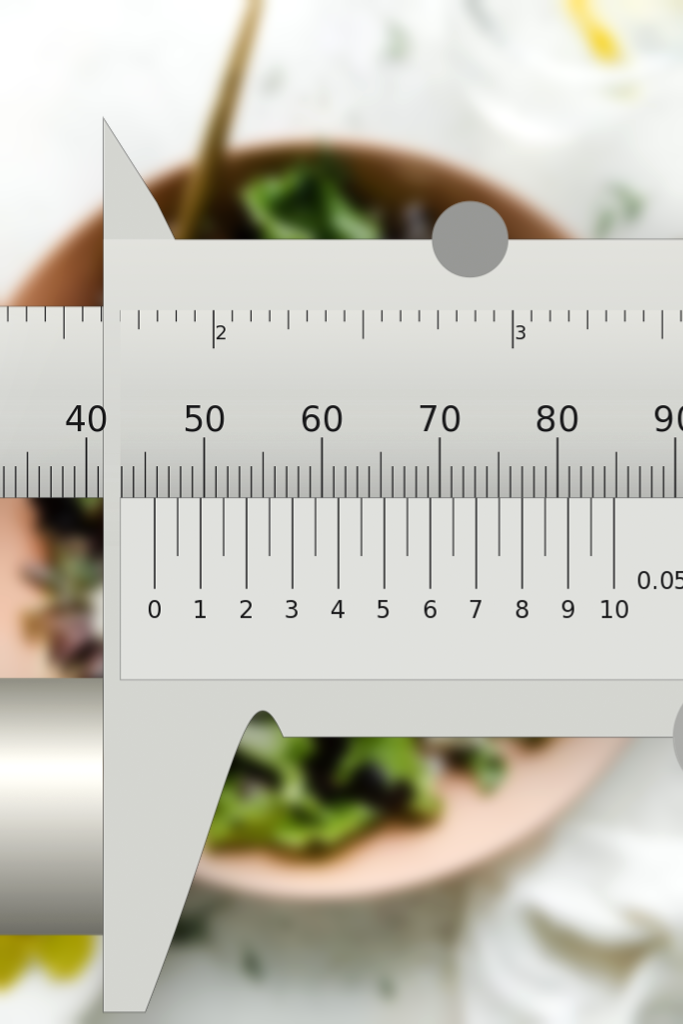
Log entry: **45.8** mm
